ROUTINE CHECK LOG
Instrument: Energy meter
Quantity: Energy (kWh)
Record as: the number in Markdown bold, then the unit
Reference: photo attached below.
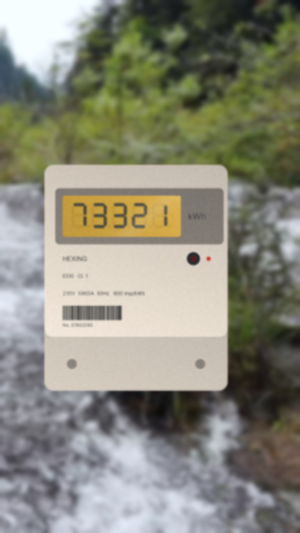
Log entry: **73321** kWh
